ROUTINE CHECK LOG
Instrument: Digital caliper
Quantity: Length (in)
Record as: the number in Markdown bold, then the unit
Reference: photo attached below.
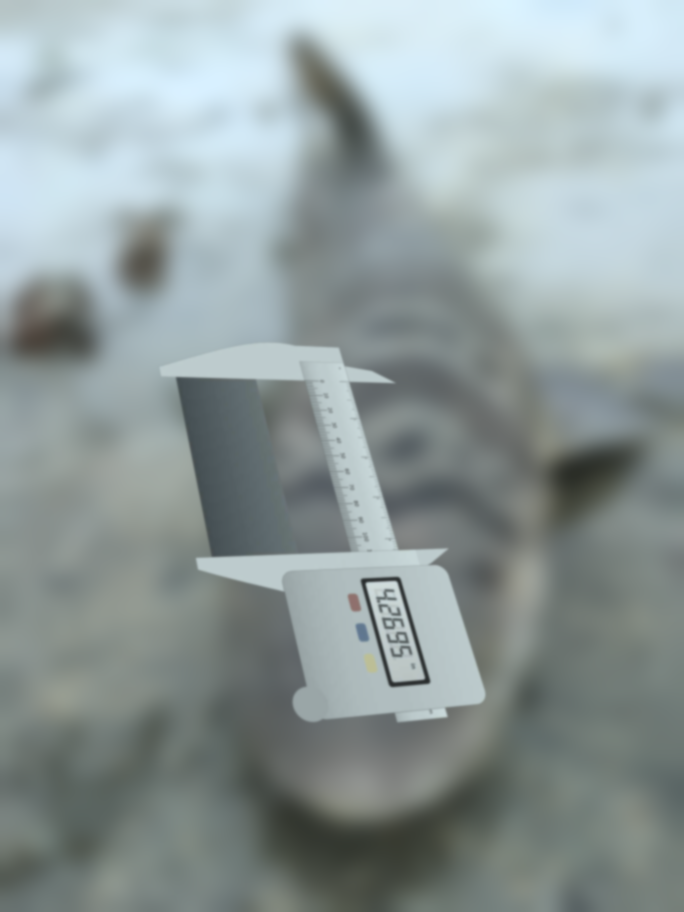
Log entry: **4.2695** in
